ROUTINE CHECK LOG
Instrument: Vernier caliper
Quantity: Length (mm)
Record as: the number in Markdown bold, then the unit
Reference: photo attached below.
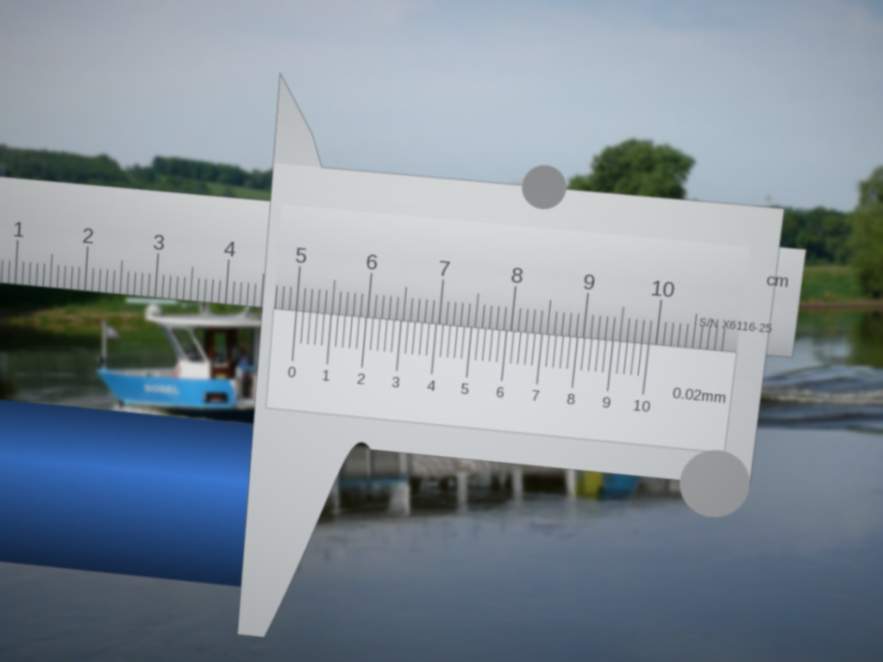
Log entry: **50.0** mm
